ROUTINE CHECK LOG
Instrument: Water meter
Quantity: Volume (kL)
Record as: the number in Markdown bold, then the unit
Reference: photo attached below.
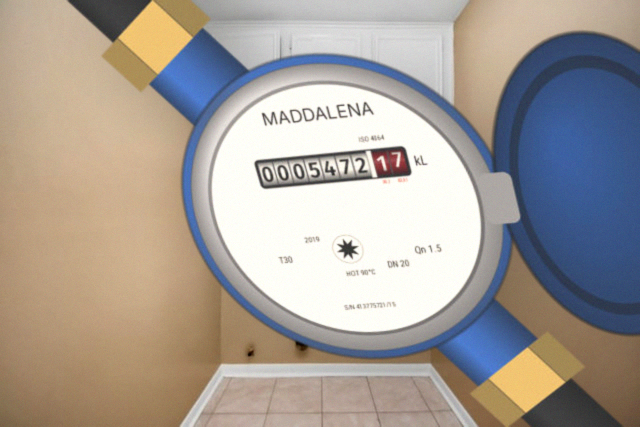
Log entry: **5472.17** kL
